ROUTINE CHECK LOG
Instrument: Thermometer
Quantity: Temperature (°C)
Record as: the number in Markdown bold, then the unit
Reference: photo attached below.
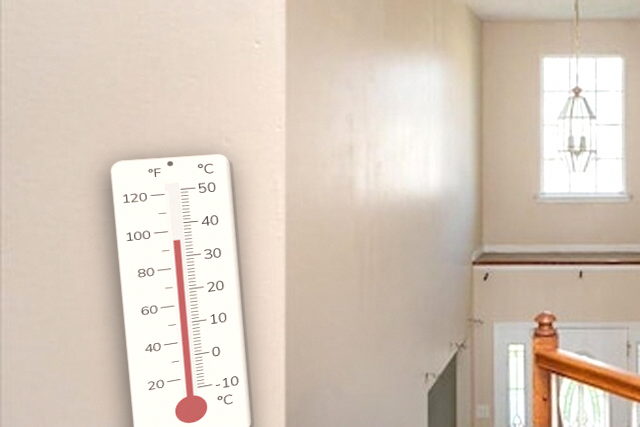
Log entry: **35** °C
